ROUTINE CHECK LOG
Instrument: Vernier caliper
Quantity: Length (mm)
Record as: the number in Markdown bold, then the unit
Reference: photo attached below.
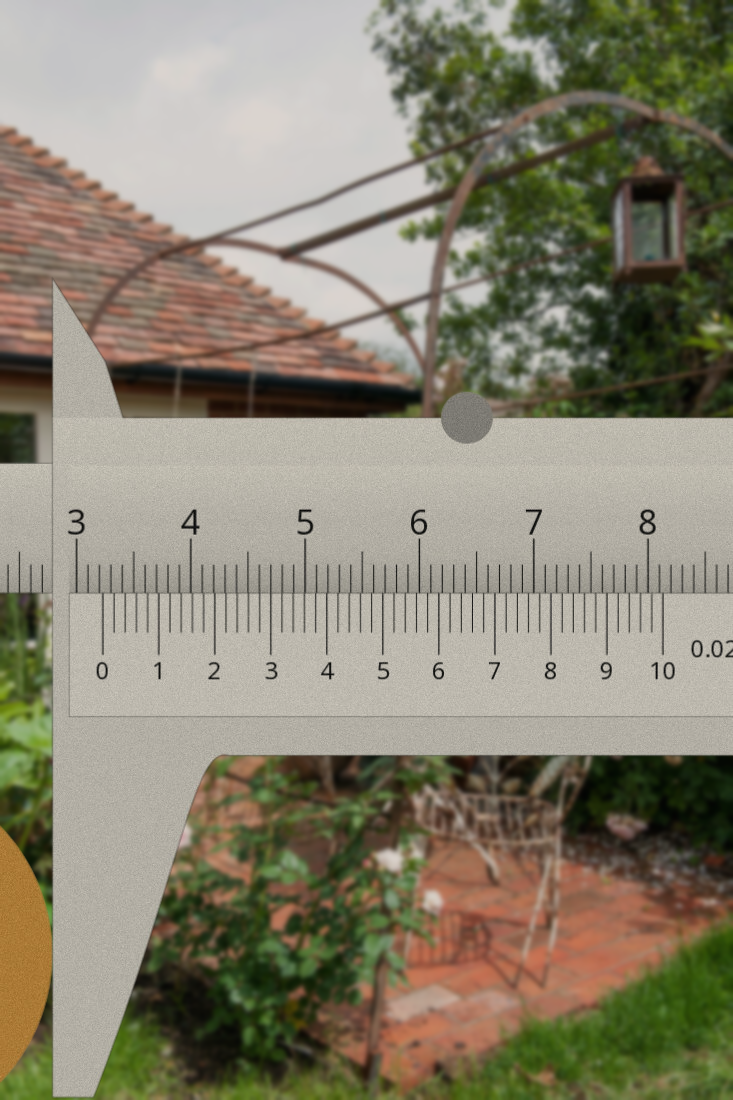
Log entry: **32.3** mm
